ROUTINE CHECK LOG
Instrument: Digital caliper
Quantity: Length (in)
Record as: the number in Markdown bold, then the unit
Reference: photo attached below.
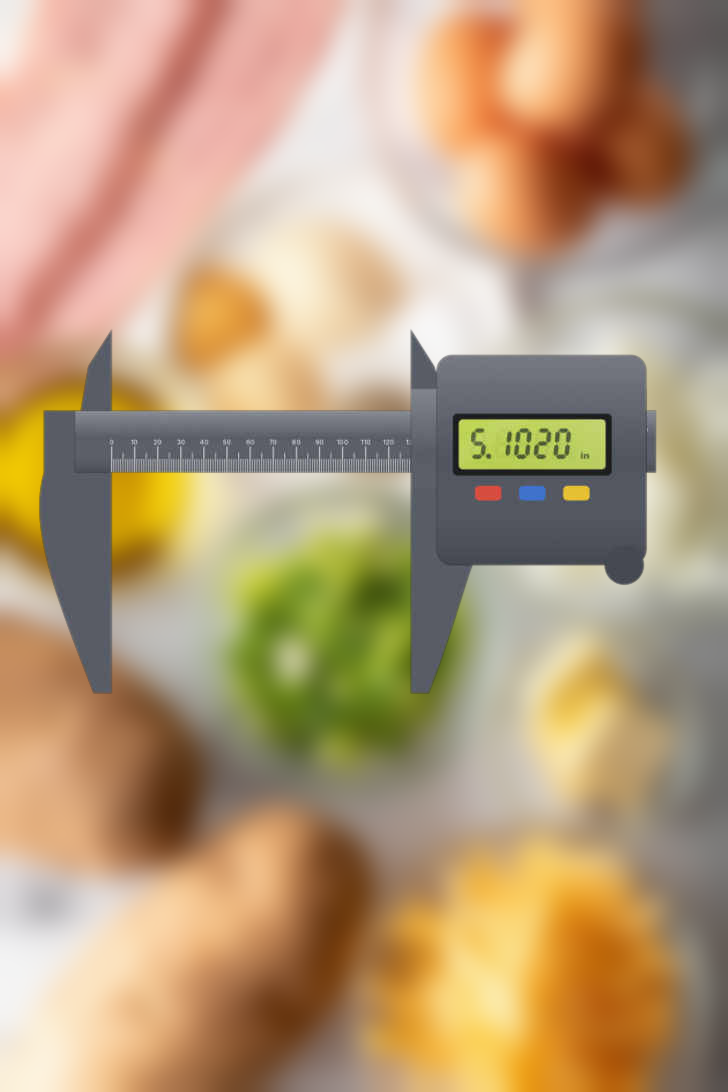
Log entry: **5.1020** in
